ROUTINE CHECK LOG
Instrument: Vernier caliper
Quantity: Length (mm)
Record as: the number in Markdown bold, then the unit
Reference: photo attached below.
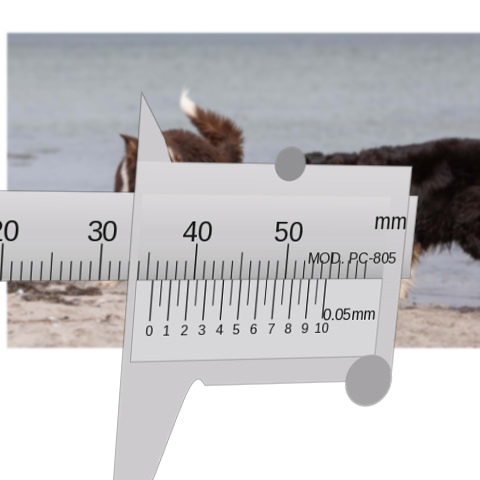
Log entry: **35.6** mm
